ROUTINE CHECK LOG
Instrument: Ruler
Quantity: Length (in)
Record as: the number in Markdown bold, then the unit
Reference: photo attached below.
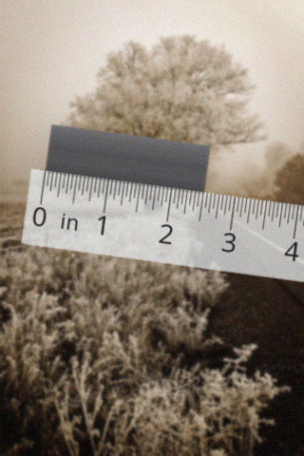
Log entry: **2.5** in
